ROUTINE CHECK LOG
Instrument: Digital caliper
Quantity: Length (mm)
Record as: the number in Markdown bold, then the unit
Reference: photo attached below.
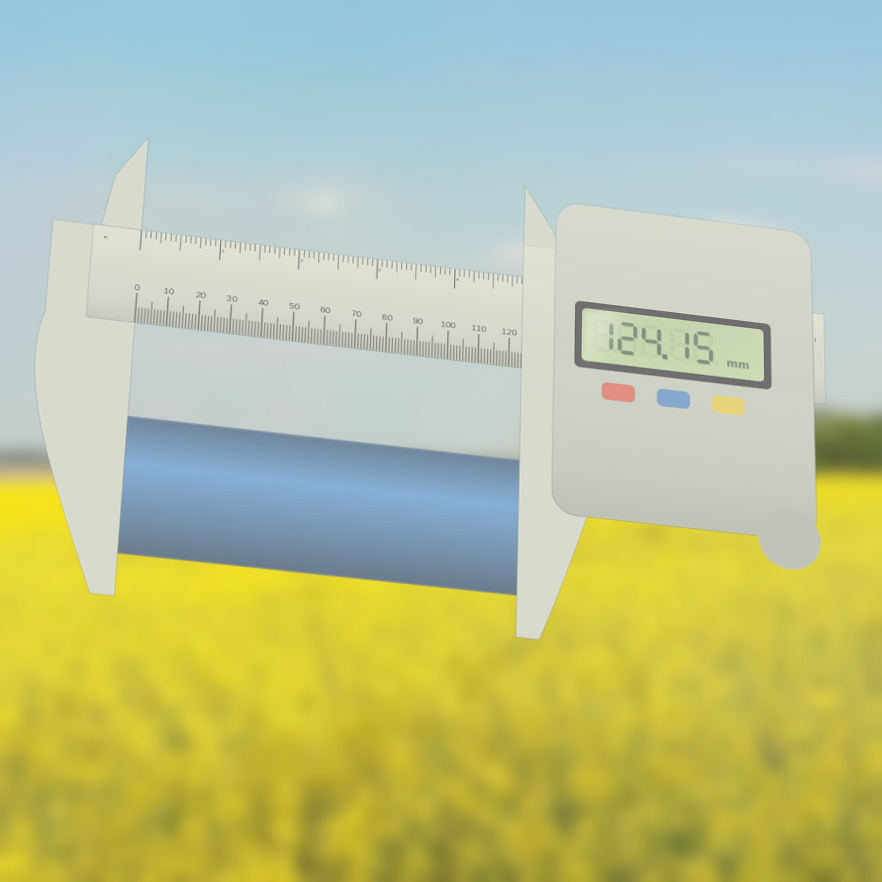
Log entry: **124.15** mm
